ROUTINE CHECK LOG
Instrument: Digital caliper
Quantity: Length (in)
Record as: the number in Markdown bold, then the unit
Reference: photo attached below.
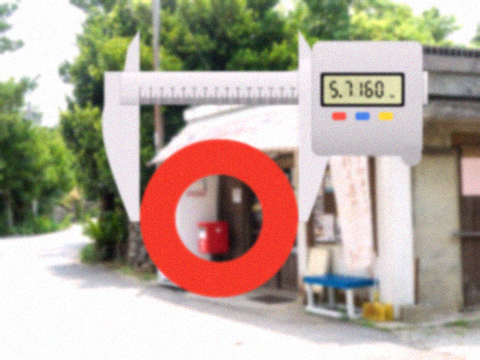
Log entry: **5.7160** in
